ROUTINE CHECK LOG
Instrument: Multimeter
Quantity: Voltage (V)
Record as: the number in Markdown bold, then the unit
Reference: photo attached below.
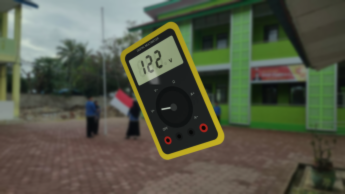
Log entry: **122** V
